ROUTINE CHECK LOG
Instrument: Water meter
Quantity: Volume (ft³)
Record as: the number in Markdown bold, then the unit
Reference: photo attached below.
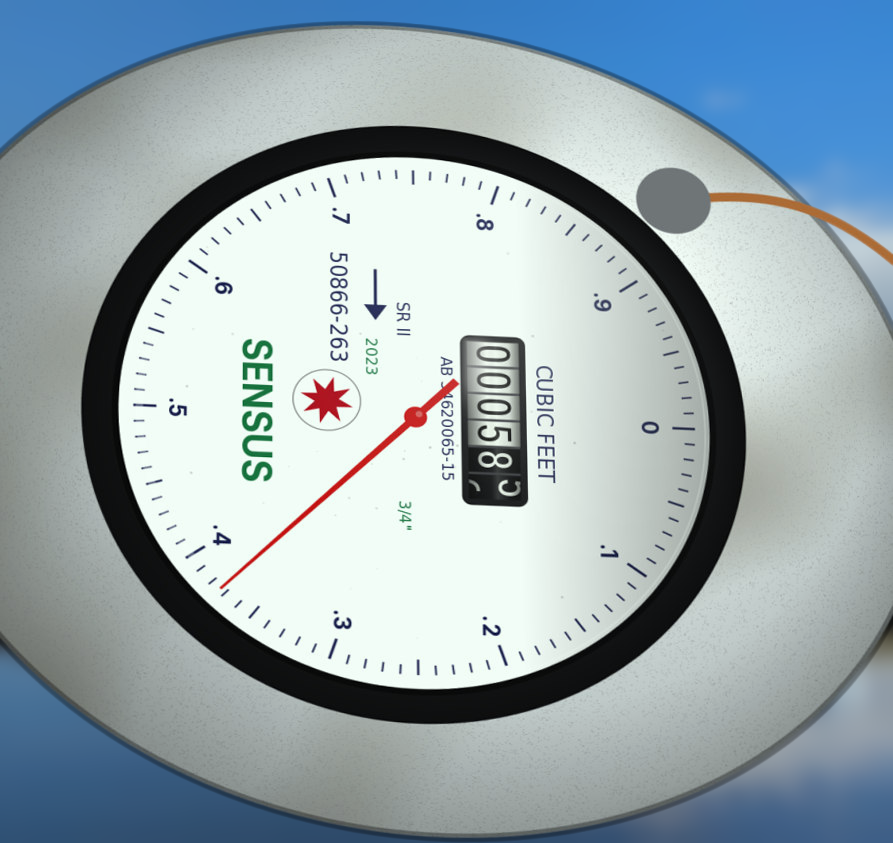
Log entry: **585.37** ft³
